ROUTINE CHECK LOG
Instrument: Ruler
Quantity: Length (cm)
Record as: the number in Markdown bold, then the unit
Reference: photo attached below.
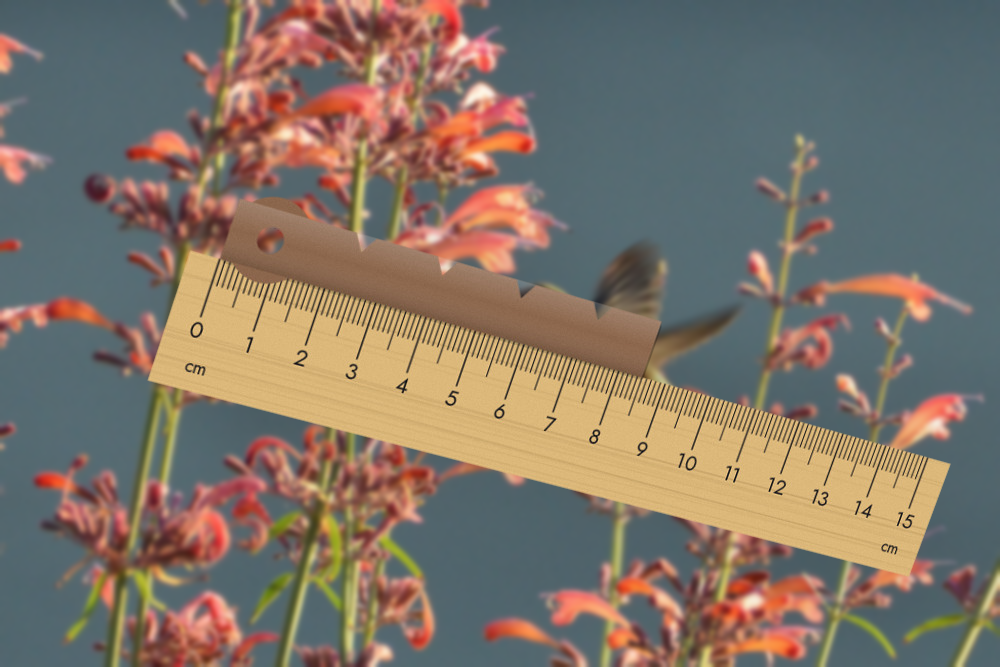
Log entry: **8.5** cm
